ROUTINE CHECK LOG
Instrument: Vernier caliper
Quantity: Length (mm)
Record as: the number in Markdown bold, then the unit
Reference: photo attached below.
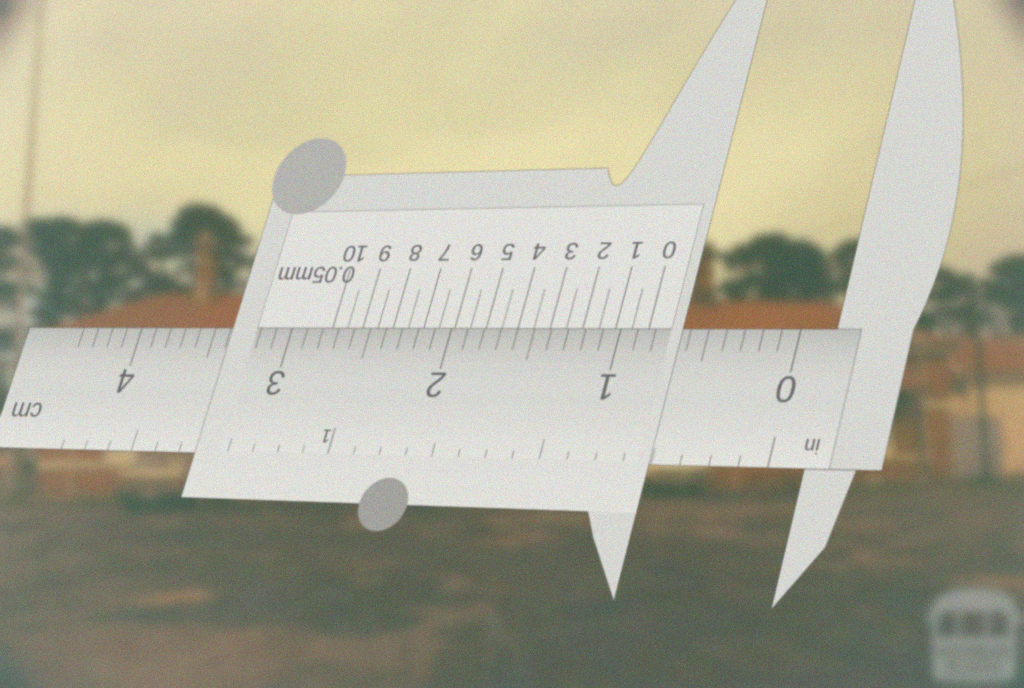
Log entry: **8.4** mm
